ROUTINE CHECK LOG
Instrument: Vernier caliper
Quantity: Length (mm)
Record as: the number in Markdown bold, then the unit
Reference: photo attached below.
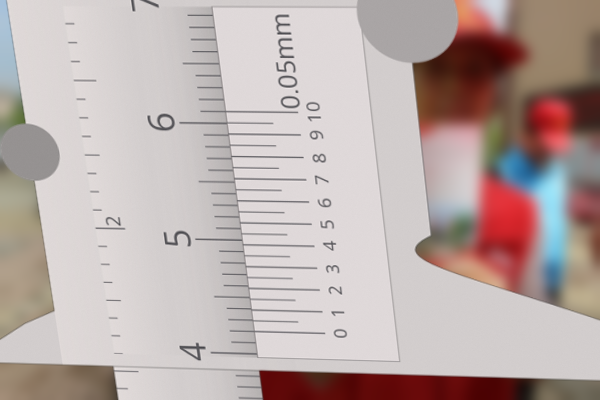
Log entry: **42.0** mm
